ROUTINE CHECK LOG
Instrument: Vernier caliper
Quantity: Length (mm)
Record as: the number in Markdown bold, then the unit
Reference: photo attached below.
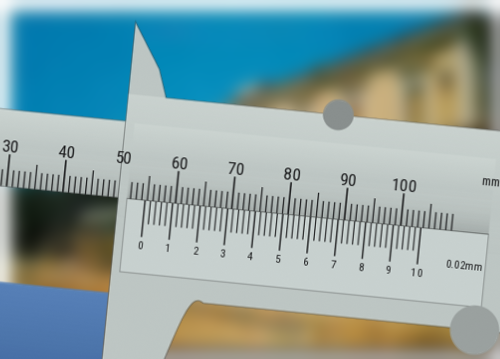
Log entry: **54.6** mm
